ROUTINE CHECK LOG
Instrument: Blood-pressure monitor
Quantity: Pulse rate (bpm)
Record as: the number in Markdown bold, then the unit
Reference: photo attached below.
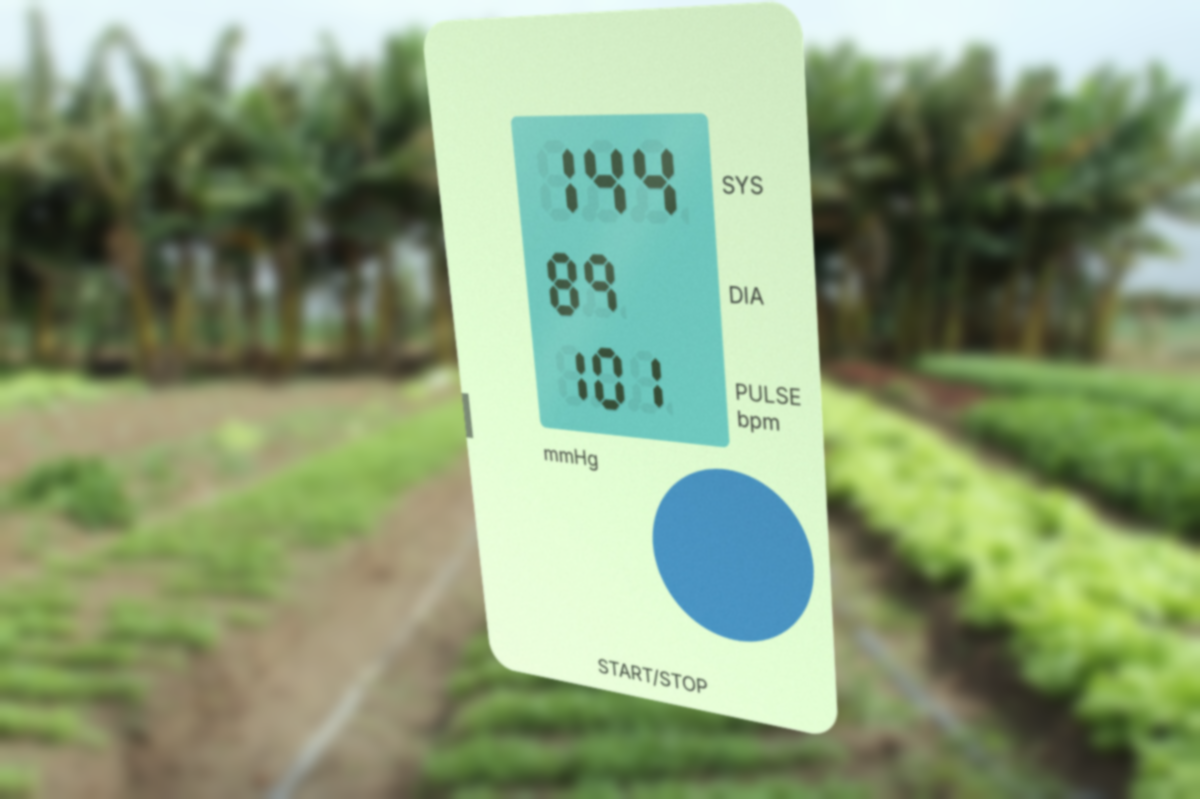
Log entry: **101** bpm
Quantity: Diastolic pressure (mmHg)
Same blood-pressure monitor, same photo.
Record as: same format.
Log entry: **89** mmHg
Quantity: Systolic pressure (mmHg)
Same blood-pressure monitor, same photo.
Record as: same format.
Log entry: **144** mmHg
